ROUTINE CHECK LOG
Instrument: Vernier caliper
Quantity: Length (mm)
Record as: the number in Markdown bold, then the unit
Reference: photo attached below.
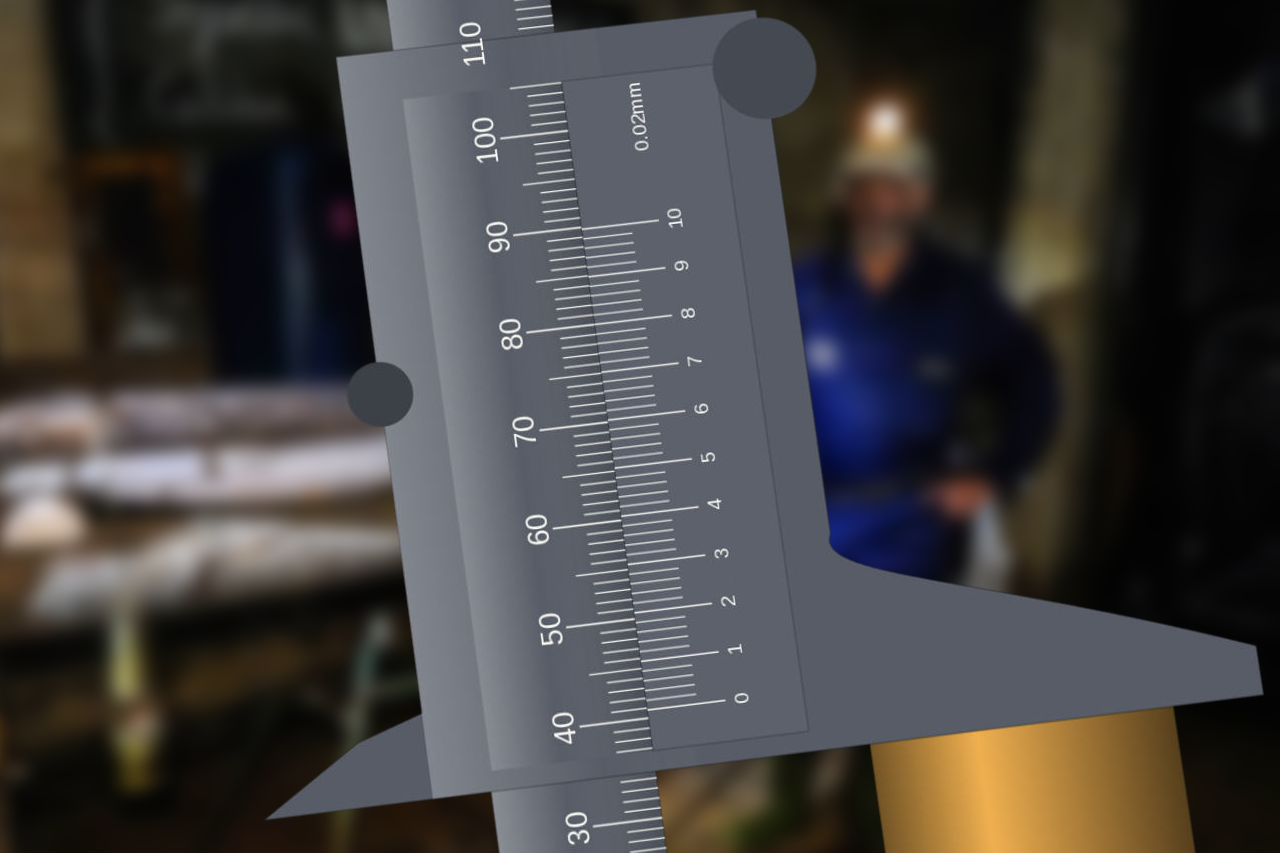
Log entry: **40.8** mm
